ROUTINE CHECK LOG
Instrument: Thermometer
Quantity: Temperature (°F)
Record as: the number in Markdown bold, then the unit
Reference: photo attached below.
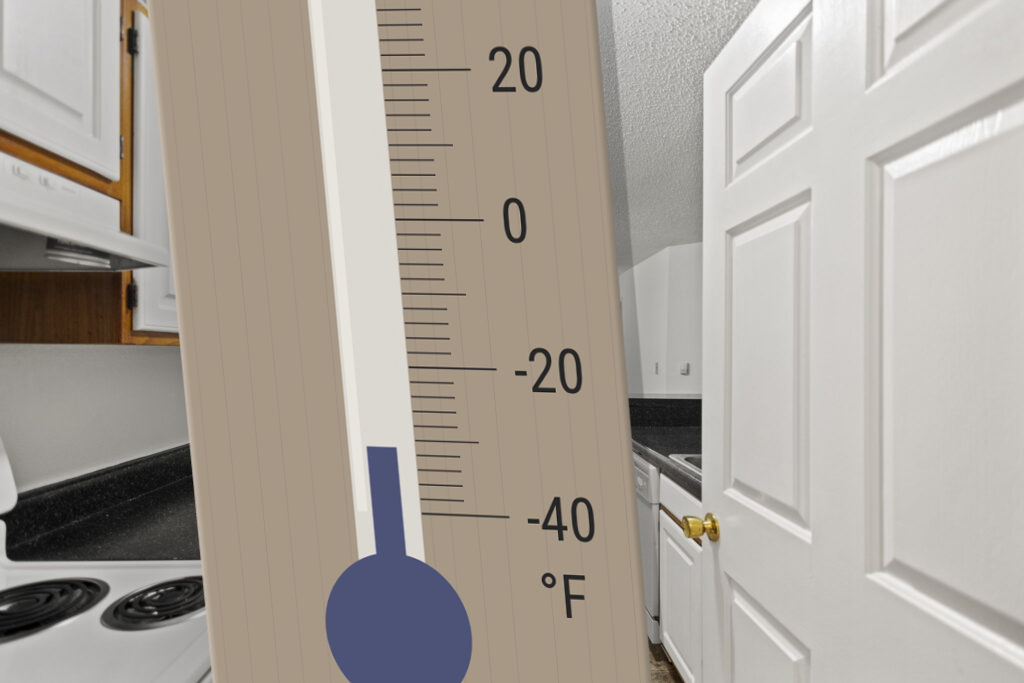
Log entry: **-31** °F
